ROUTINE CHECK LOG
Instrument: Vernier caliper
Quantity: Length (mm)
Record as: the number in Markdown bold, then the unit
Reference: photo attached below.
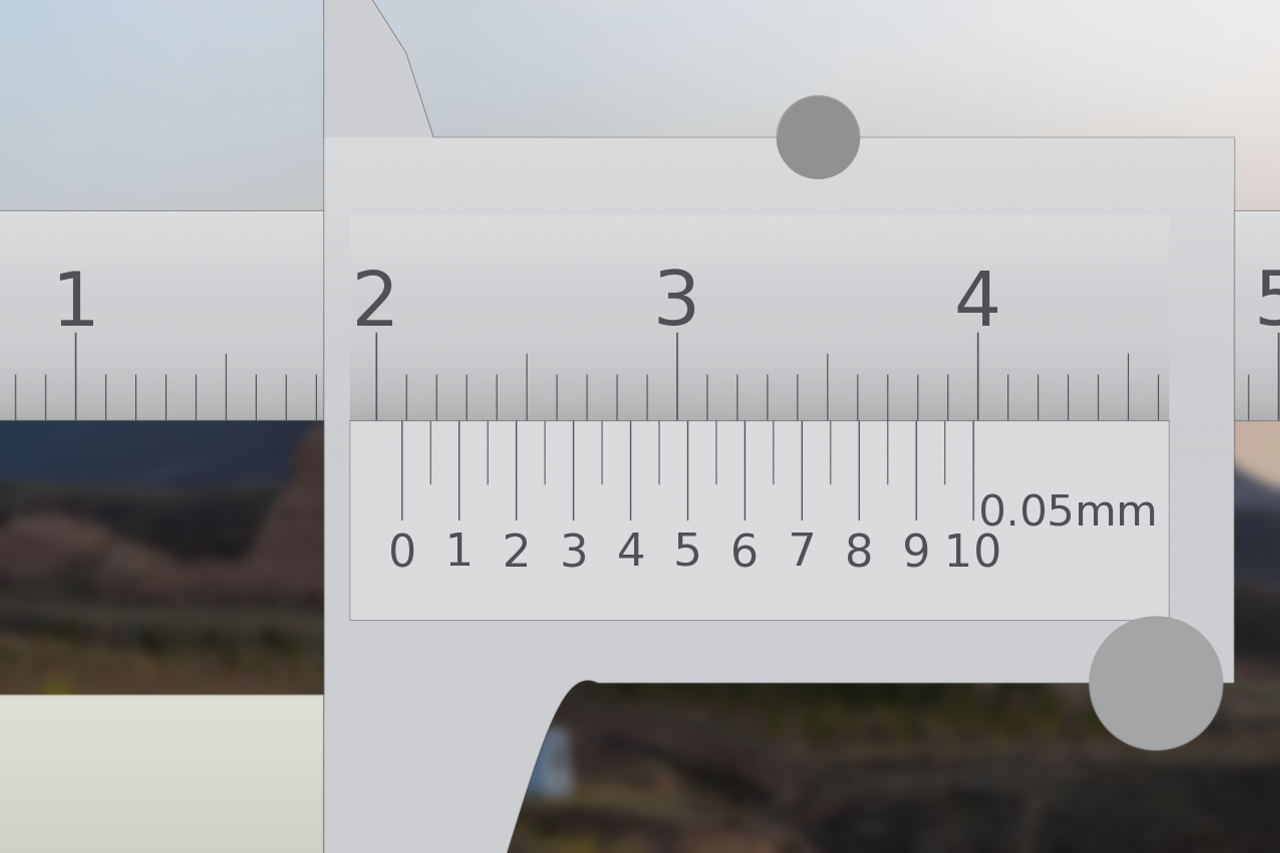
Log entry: **20.85** mm
